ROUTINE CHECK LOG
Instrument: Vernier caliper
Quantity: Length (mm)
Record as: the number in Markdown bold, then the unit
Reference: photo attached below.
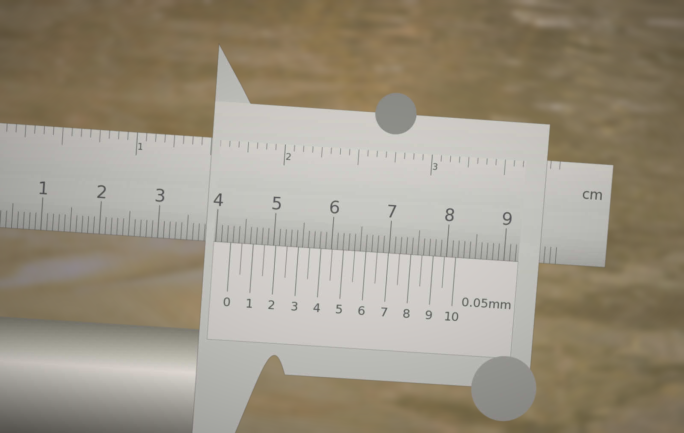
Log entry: **42.6** mm
